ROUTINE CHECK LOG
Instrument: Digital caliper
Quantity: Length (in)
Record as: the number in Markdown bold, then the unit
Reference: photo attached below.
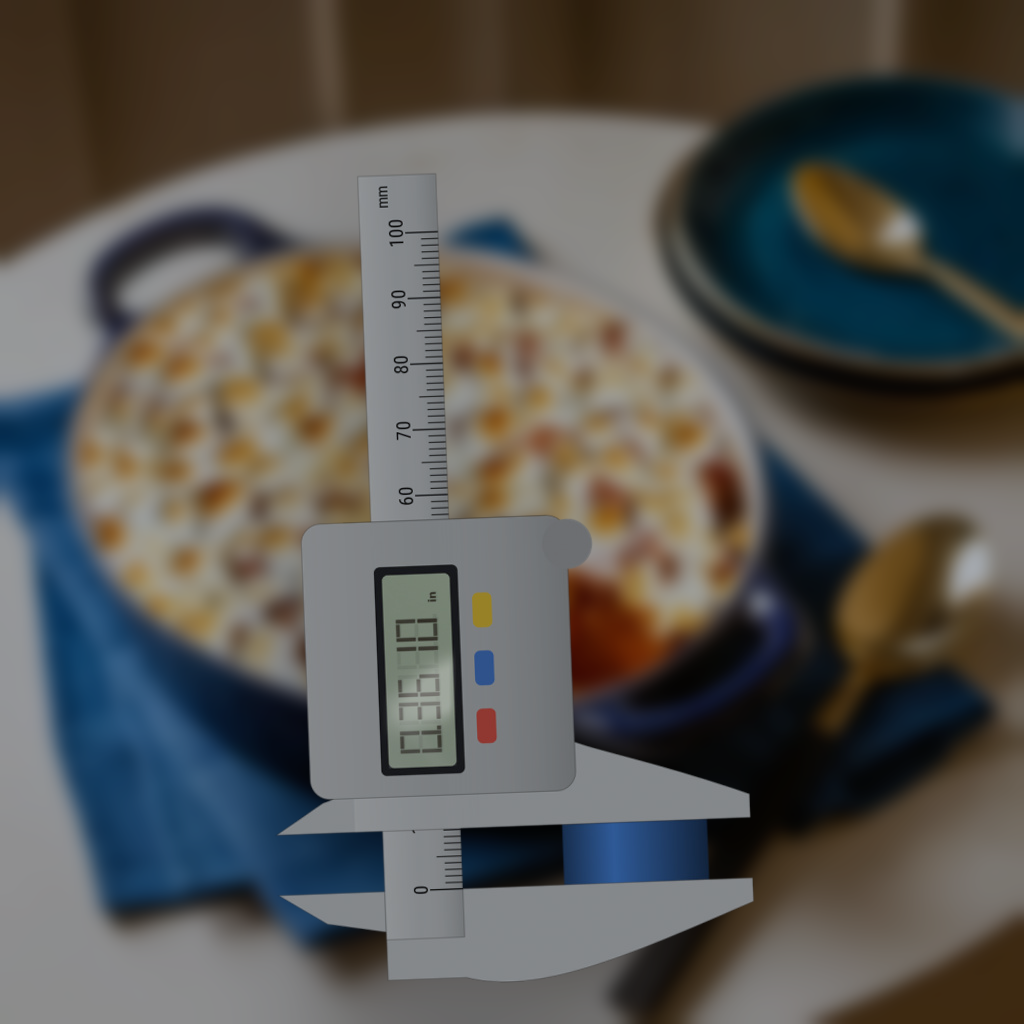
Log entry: **0.3610** in
